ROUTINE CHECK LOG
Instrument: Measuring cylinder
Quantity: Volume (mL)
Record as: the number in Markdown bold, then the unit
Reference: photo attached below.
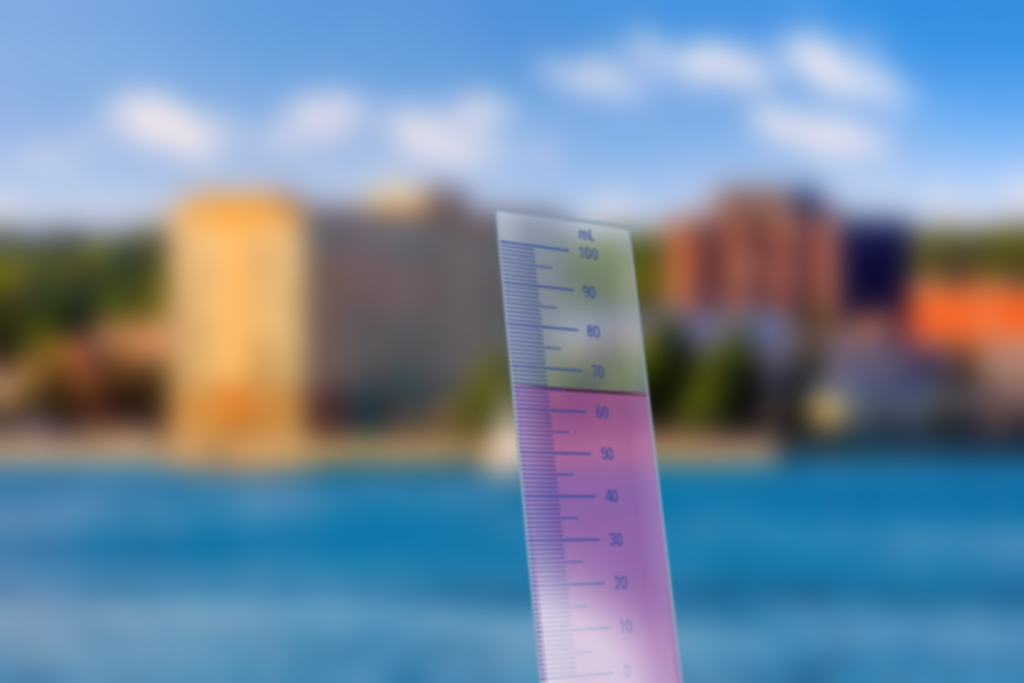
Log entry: **65** mL
